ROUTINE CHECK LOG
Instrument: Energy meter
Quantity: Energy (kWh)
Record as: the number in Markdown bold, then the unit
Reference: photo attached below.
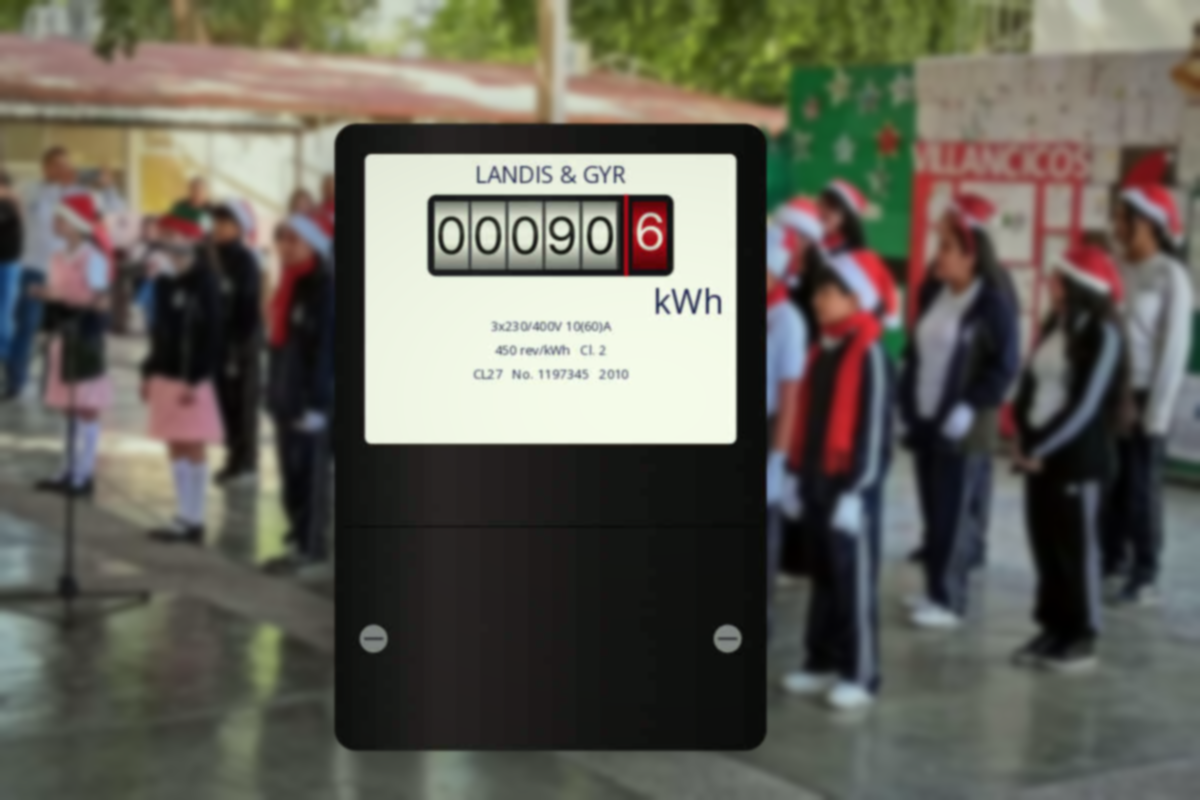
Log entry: **90.6** kWh
